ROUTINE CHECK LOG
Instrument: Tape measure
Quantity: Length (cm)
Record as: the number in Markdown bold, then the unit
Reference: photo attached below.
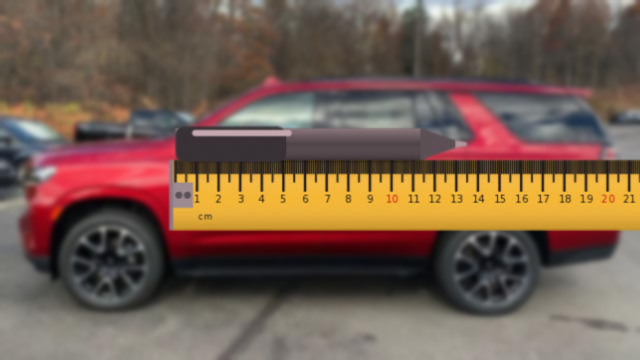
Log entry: **13.5** cm
